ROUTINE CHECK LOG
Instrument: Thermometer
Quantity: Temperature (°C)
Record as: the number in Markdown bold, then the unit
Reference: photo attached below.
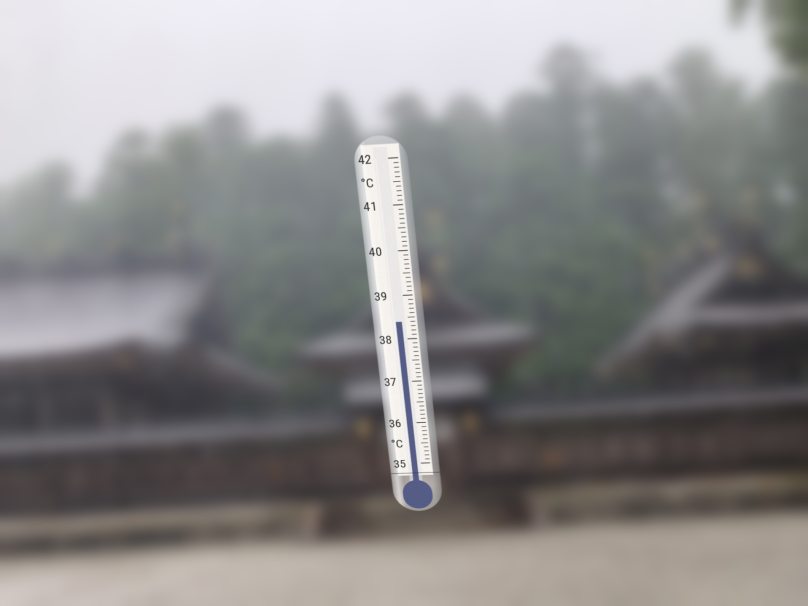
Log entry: **38.4** °C
